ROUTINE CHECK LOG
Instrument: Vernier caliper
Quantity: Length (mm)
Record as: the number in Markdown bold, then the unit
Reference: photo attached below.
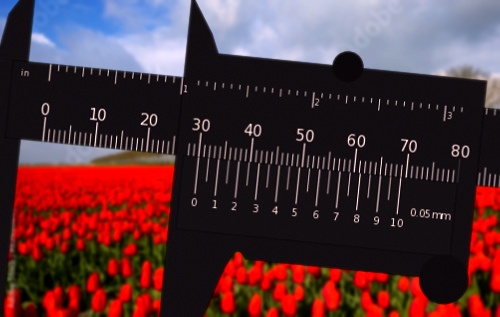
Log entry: **30.0** mm
